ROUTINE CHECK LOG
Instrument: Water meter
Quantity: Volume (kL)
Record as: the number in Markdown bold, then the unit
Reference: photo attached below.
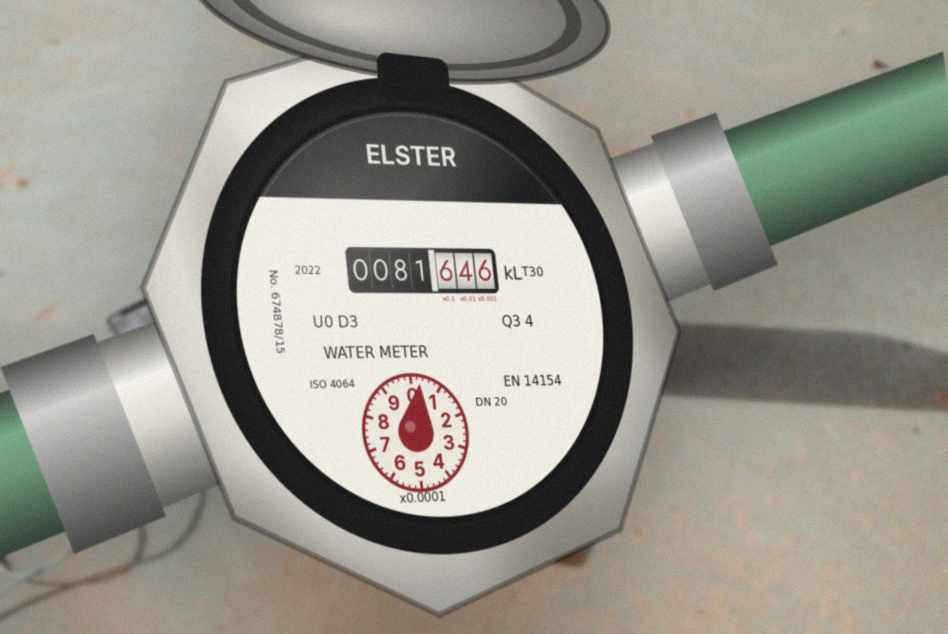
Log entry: **81.6460** kL
